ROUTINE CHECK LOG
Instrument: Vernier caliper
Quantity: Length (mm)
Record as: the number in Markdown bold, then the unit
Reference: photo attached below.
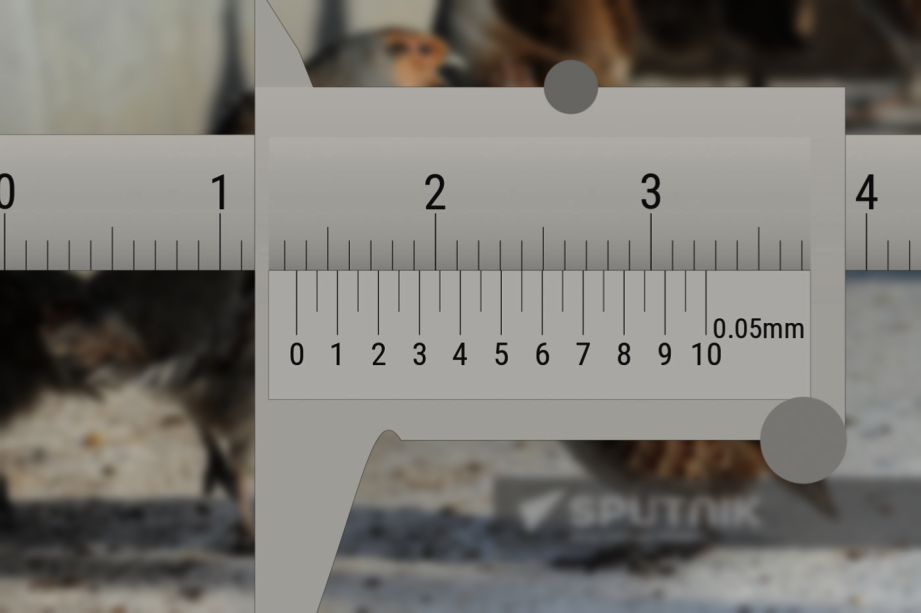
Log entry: **13.55** mm
